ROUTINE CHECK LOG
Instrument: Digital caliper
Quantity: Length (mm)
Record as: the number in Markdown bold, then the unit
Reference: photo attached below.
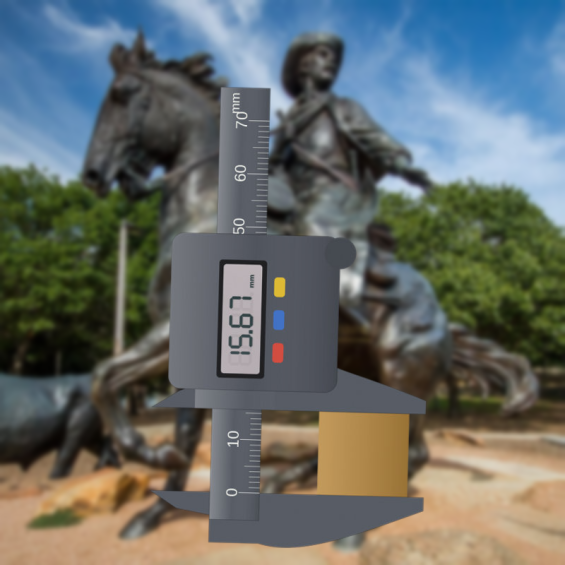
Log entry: **15.67** mm
